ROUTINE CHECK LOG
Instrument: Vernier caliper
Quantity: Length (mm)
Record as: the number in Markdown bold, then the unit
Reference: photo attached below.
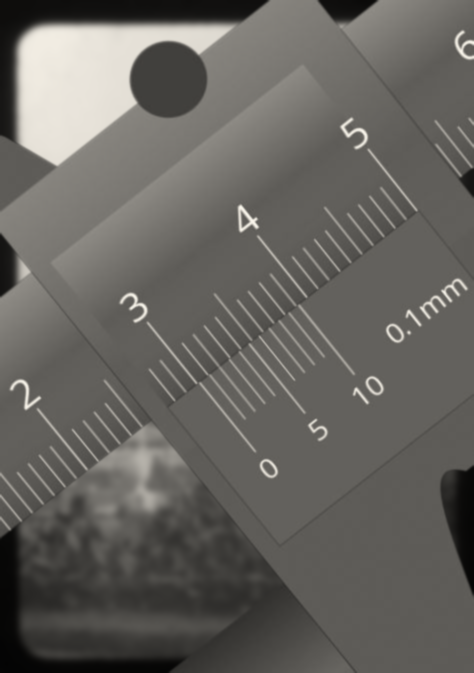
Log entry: **30.2** mm
